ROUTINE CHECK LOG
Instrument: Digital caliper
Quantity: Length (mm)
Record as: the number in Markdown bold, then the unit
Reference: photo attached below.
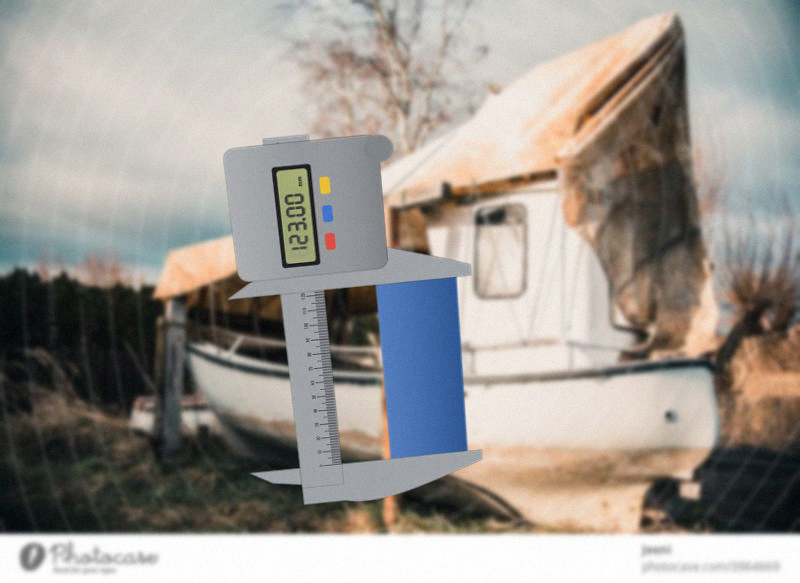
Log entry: **123.00** mm
